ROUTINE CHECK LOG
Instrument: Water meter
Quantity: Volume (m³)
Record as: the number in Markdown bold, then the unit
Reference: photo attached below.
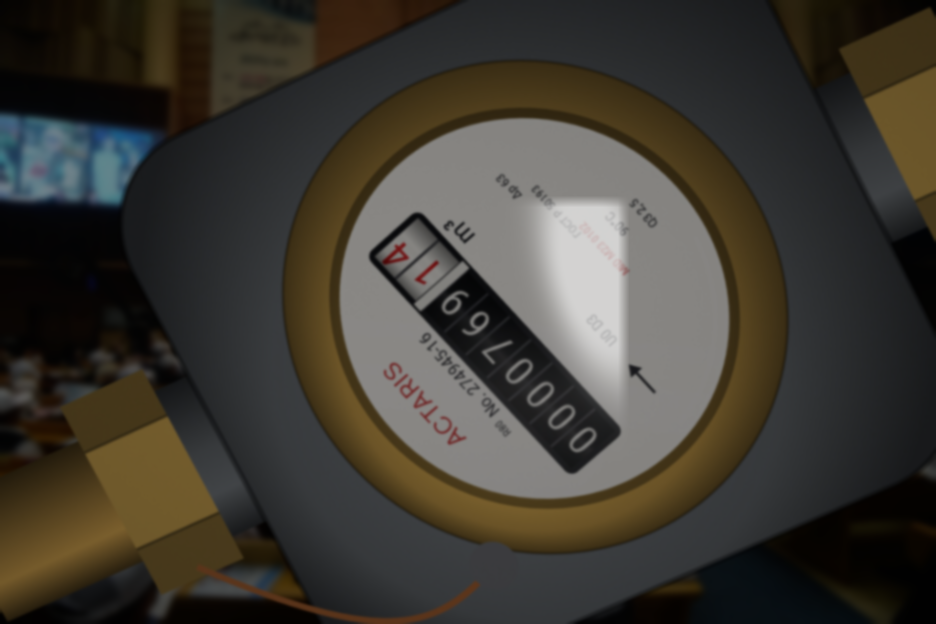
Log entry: **769.14** m³
